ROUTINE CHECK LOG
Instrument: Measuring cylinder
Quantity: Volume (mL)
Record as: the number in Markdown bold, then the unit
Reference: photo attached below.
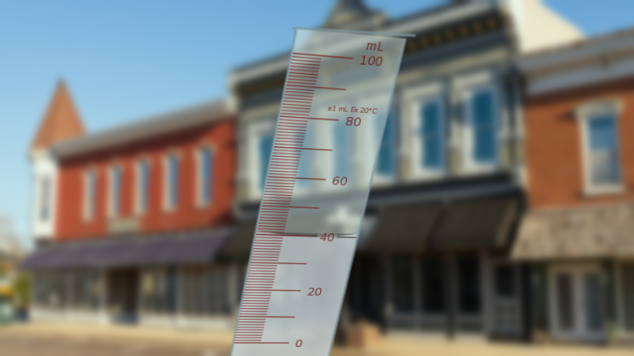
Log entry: **40** mL
